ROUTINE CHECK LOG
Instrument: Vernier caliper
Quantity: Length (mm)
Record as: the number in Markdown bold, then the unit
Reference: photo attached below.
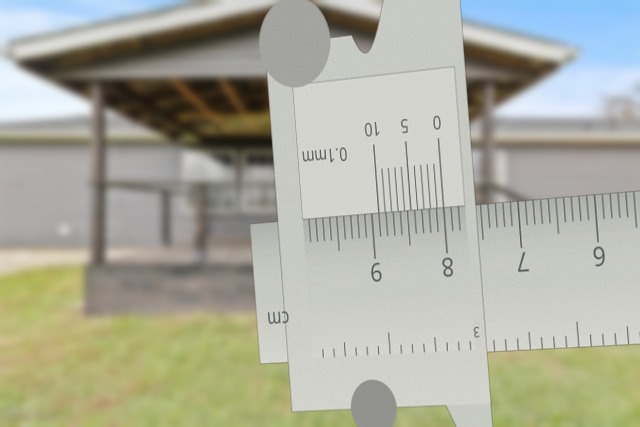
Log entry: **80.0** mm
